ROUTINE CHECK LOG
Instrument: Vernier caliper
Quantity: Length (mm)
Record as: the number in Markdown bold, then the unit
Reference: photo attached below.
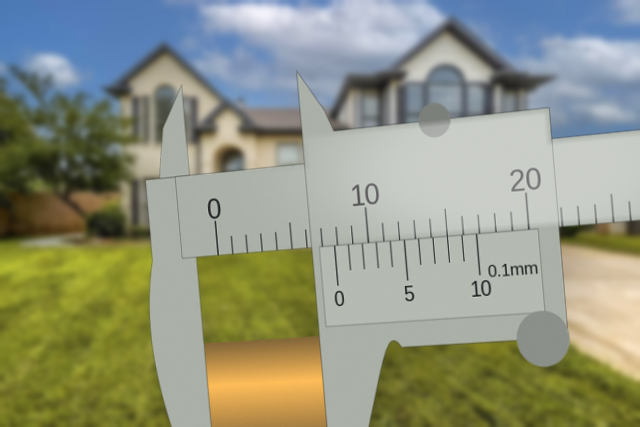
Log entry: **7.8** mm
